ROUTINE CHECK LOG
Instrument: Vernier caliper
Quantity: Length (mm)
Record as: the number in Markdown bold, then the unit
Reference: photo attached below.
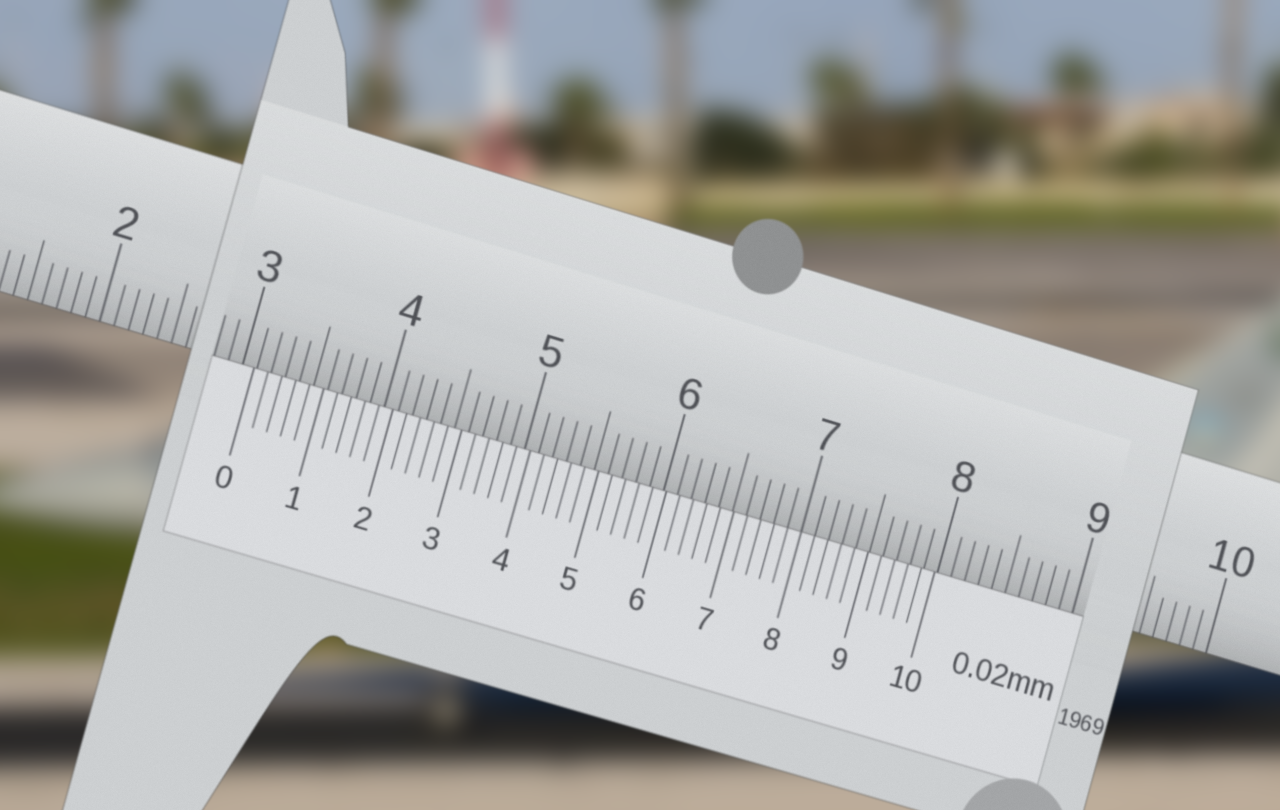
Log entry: **30.8** mm
